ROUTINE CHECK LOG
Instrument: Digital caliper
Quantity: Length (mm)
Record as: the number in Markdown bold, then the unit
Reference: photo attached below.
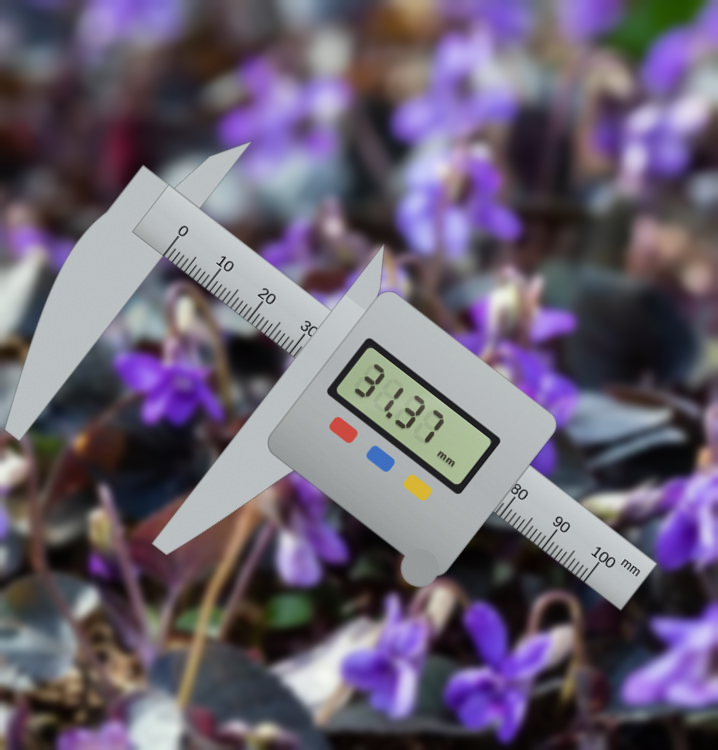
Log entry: **31.37** mm
